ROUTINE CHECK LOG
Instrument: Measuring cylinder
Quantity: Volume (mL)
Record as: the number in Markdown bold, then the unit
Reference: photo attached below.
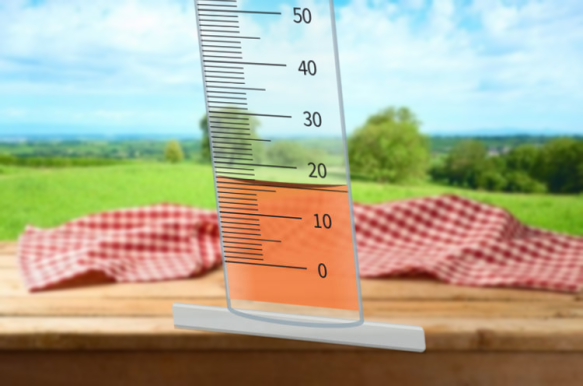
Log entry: **16** mL
